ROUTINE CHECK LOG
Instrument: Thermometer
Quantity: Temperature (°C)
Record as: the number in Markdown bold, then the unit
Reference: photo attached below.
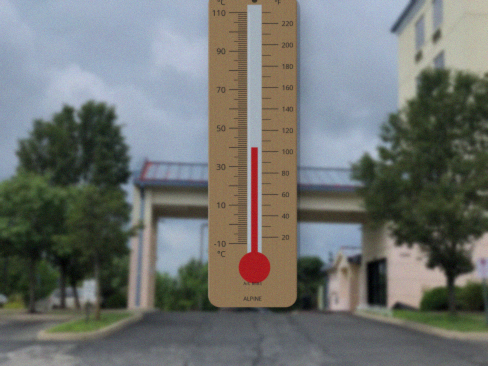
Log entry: **40** °C
